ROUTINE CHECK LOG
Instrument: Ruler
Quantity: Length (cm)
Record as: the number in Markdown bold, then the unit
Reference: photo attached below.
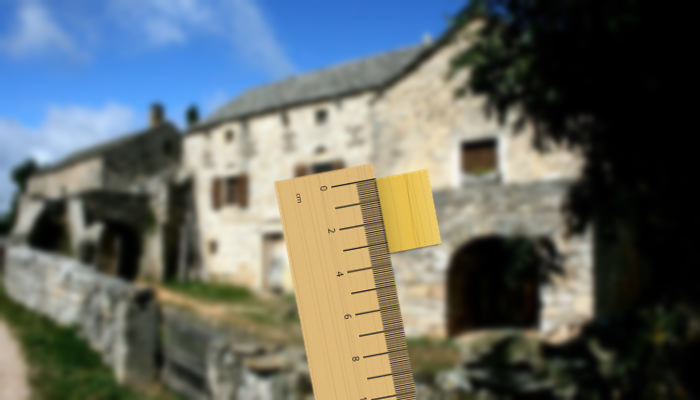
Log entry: **3.5** cm
